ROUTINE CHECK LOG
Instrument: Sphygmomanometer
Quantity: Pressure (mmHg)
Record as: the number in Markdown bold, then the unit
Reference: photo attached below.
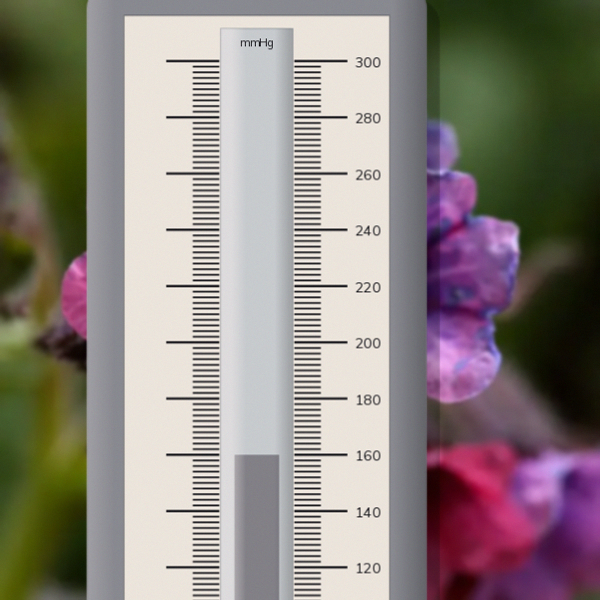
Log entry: **160** mmHg
